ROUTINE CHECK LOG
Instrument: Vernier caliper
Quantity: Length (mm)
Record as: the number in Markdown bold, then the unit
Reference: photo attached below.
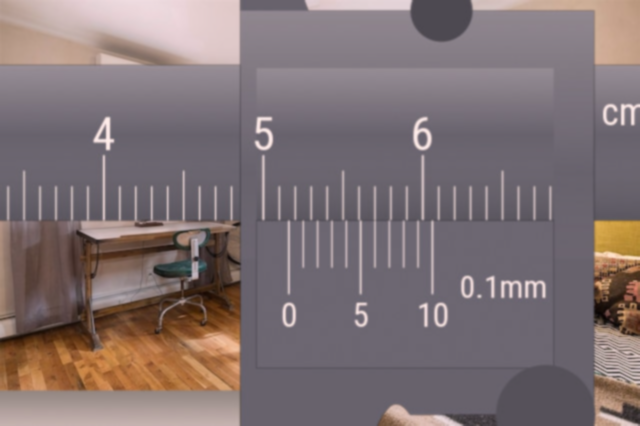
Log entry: **51.6** mm
